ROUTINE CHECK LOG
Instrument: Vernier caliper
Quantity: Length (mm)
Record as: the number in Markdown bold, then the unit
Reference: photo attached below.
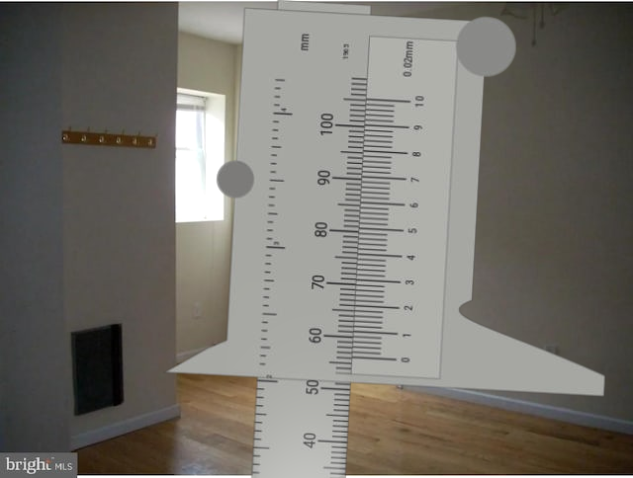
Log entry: **56.2** mm
